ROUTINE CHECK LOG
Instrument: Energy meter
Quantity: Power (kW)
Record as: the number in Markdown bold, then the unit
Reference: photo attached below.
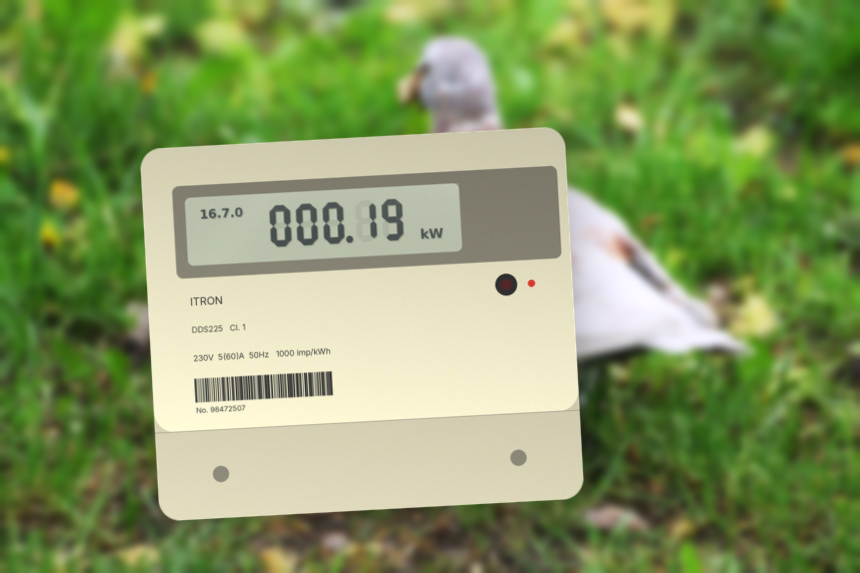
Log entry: **0.19** kW
